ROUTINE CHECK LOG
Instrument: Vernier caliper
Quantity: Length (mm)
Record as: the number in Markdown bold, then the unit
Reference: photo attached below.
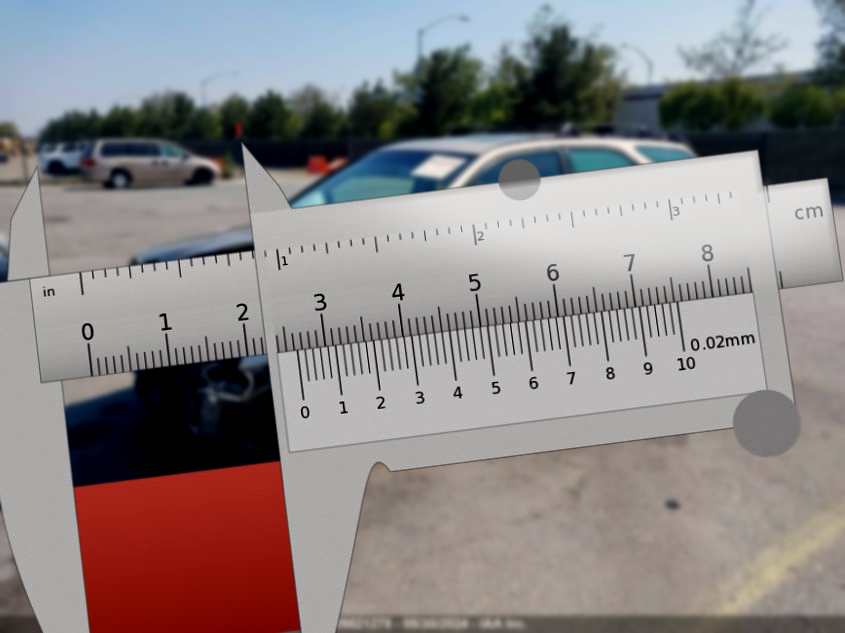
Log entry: **26.4** mm
